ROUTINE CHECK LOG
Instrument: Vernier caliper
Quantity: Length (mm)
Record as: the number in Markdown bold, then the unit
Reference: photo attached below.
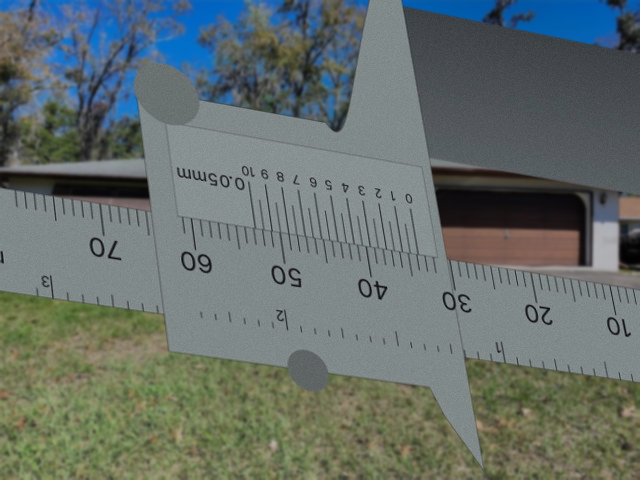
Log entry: **33.8** mm
